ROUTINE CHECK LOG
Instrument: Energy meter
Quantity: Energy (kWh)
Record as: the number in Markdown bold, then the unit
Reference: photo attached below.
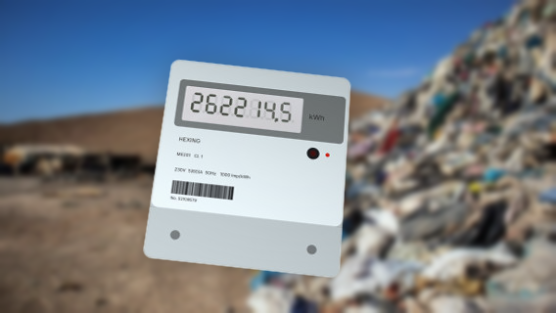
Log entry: **262214.5** kWh
